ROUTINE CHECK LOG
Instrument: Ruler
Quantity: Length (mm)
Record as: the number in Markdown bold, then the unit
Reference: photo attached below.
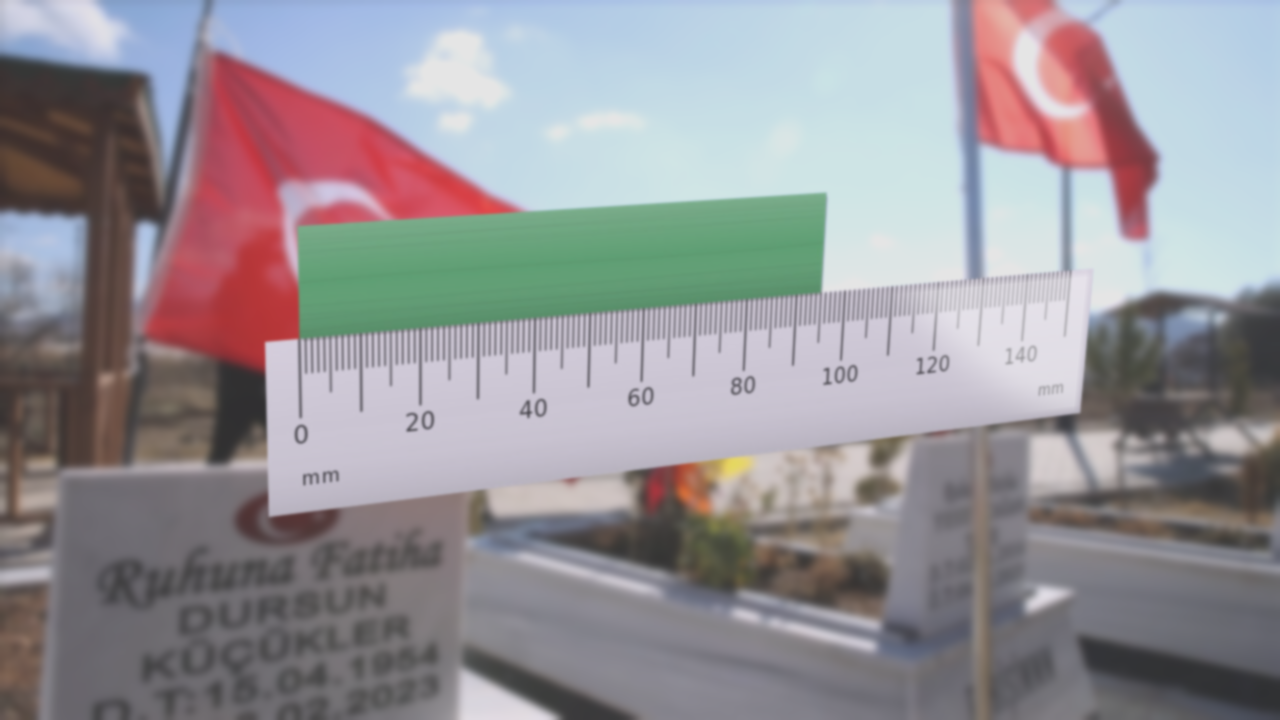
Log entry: **95** mm
